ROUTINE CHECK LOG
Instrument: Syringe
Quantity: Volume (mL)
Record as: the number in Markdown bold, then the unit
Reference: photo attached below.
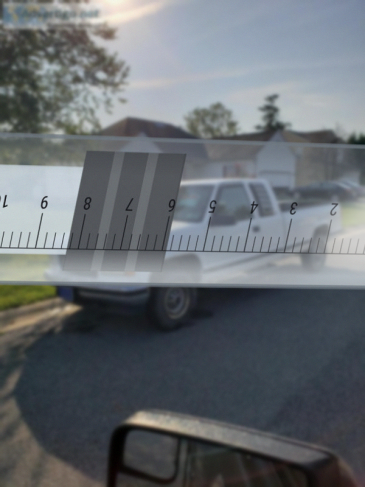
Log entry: **5.9** mL
